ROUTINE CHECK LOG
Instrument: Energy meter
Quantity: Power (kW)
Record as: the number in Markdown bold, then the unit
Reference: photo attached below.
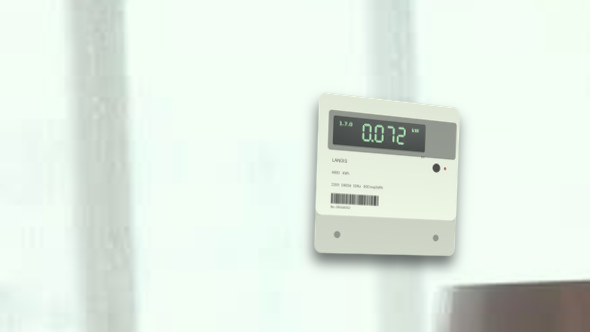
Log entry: **0.072** kW
